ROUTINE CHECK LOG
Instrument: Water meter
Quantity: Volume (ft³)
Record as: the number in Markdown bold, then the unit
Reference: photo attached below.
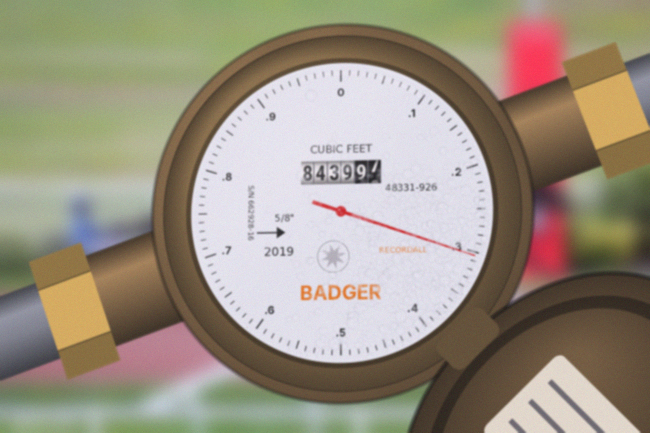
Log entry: **843997.30** ft³
